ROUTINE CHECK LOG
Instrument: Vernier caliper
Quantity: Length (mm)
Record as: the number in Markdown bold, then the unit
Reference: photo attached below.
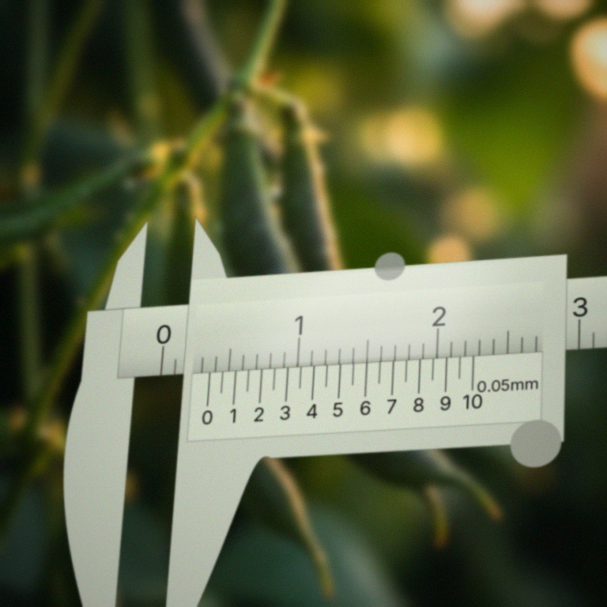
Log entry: **3.6** mm
